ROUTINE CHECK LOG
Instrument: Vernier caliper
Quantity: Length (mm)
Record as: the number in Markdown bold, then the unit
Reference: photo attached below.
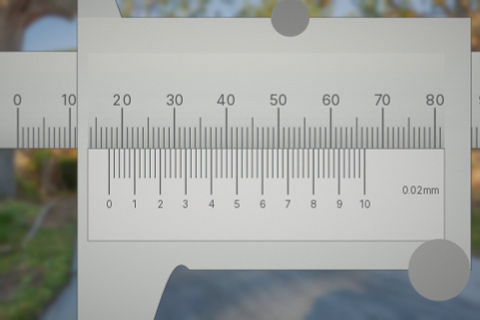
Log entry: **17.5** mm
